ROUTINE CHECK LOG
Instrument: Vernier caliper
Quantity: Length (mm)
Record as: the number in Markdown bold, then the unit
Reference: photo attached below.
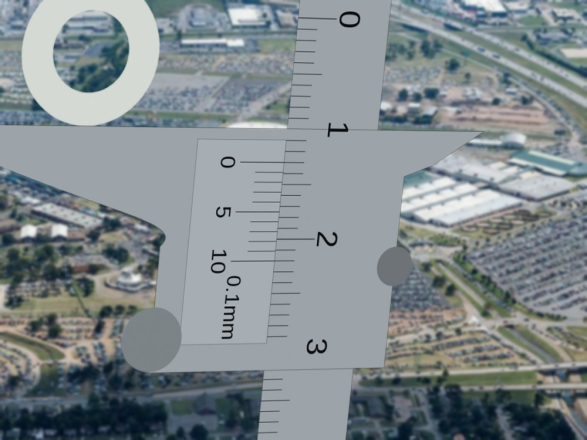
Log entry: **13.0** mm
